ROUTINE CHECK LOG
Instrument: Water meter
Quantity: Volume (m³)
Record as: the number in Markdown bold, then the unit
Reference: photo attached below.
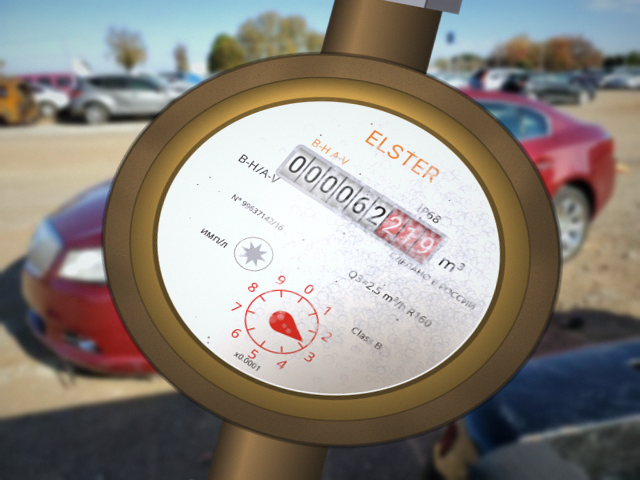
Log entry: **62.2192** m³
